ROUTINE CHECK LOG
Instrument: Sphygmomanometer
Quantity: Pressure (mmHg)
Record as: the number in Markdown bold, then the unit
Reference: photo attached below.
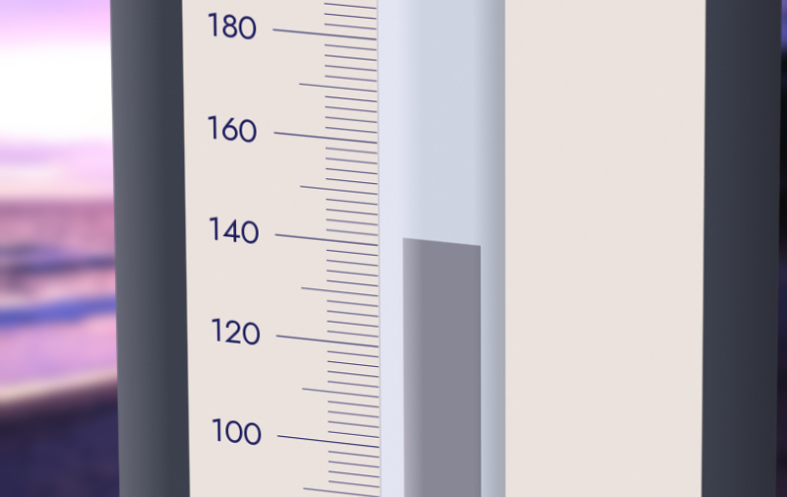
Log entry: **142** mmHg
